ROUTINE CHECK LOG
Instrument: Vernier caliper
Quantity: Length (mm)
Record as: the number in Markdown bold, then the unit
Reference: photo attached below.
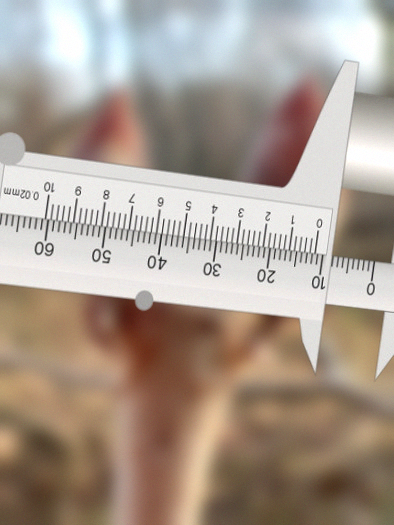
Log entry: **11.5** mm
